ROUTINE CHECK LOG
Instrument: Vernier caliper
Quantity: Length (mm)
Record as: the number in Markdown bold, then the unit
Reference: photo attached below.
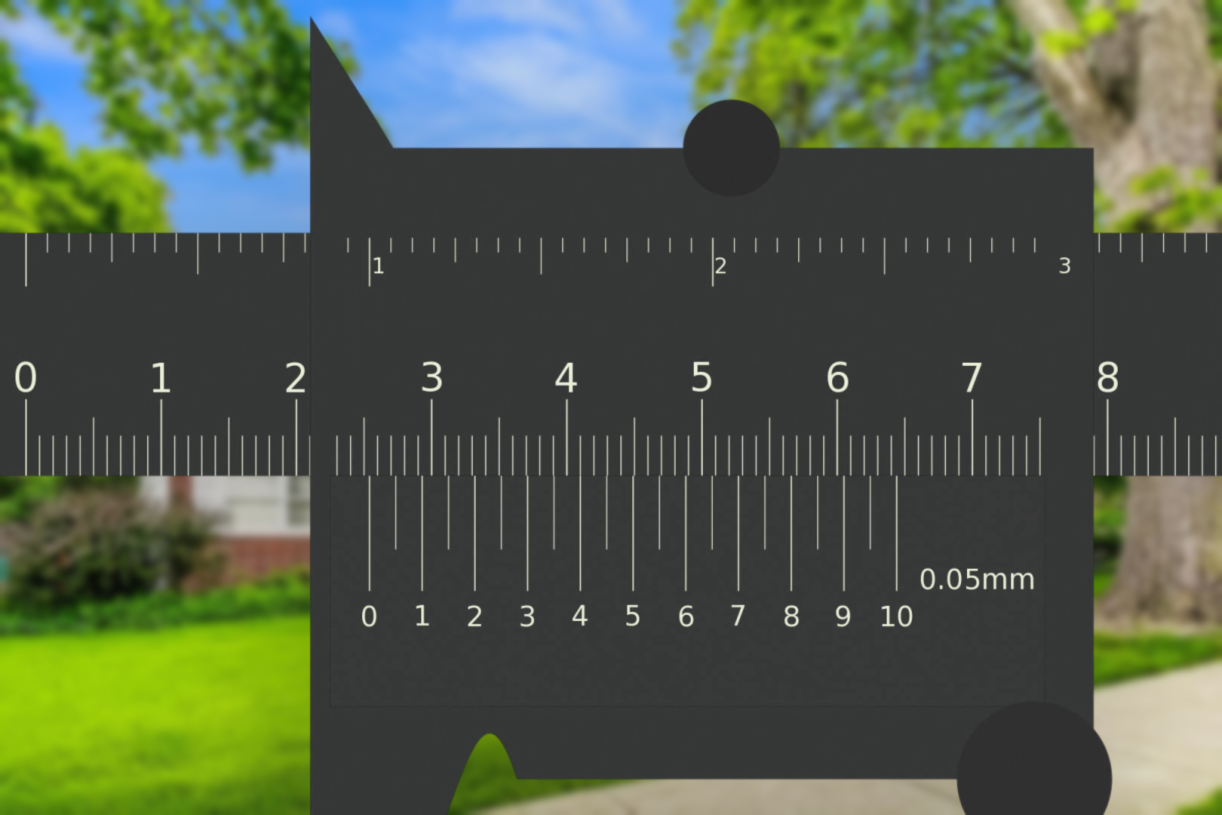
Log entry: **25.4** mm
